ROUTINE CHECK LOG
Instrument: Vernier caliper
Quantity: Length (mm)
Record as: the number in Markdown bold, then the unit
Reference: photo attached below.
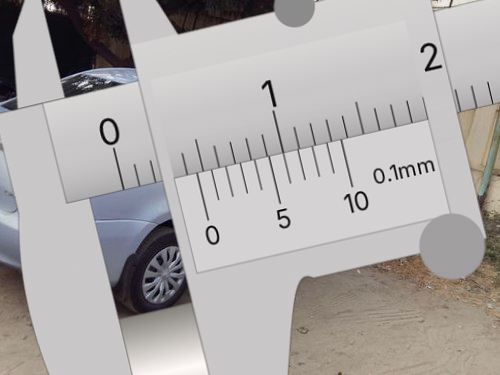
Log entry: **4.6** mm
